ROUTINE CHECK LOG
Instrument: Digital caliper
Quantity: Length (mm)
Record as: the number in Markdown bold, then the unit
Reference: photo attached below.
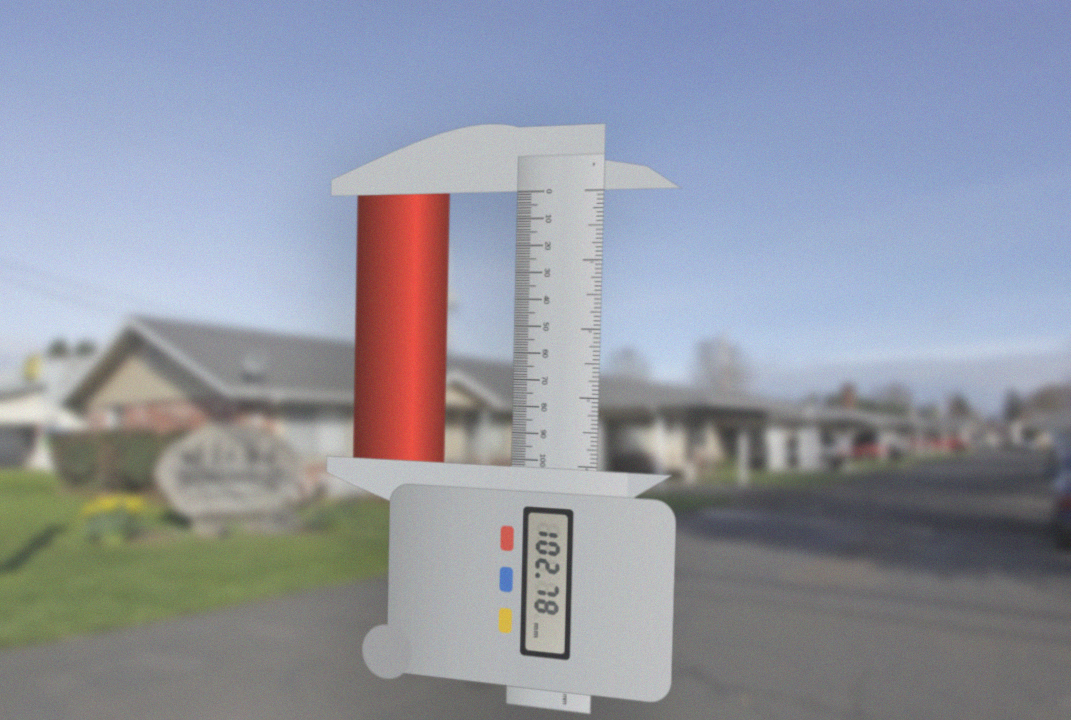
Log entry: **102.78** mm
